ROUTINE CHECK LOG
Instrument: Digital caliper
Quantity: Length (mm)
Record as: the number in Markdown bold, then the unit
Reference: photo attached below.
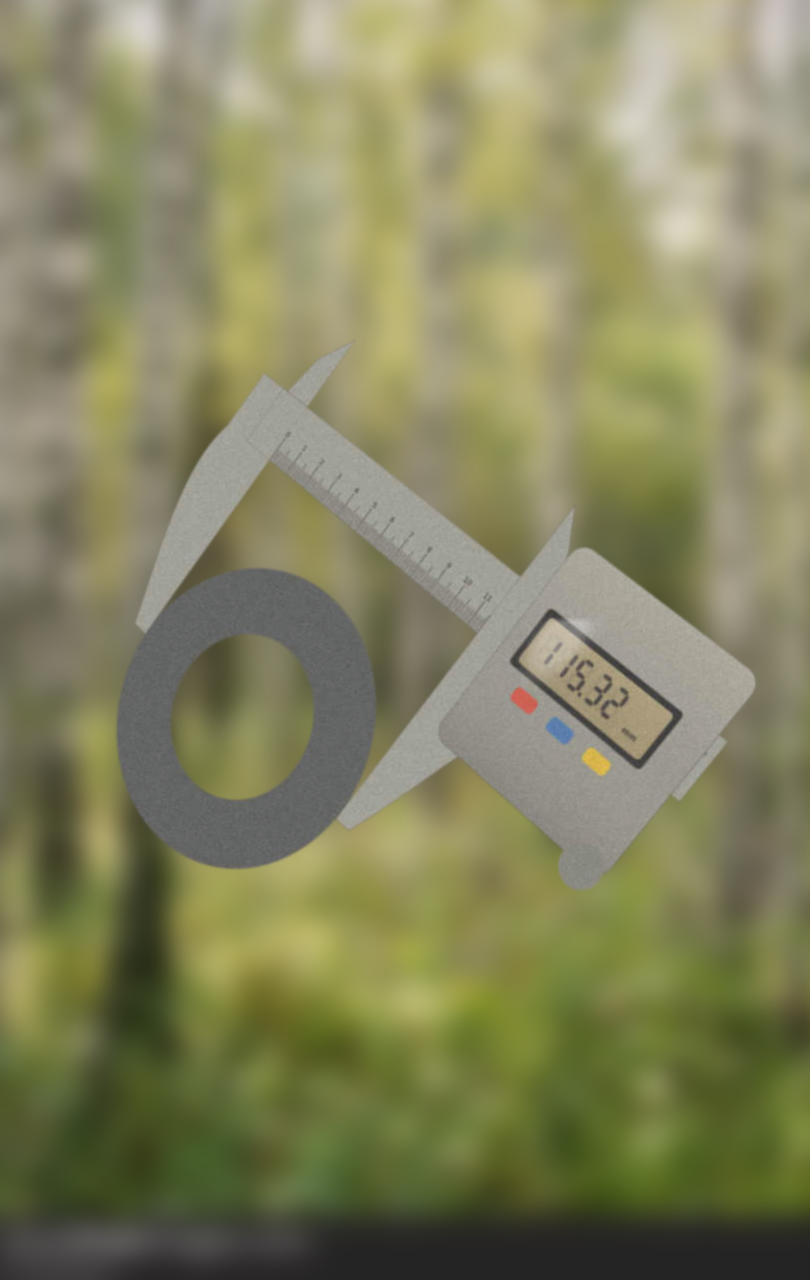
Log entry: **115.32** mm
